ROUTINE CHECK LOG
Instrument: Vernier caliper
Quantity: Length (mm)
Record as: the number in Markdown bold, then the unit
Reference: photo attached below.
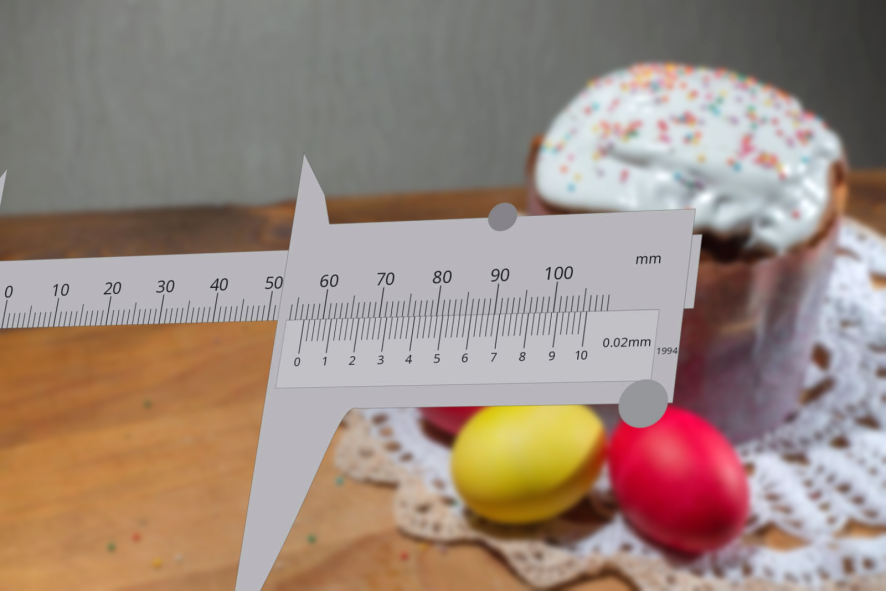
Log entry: **56.6** mm
